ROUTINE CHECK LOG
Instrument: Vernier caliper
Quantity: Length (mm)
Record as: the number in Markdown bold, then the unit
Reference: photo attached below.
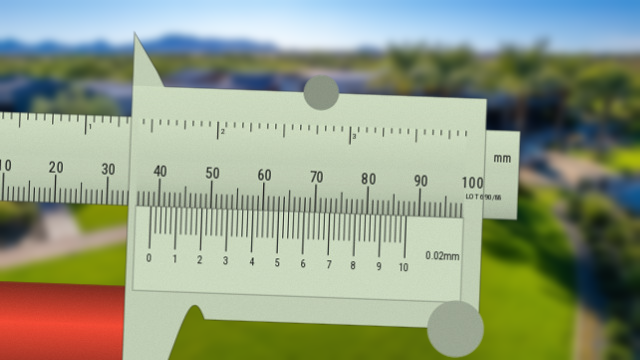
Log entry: **38.5** mm
